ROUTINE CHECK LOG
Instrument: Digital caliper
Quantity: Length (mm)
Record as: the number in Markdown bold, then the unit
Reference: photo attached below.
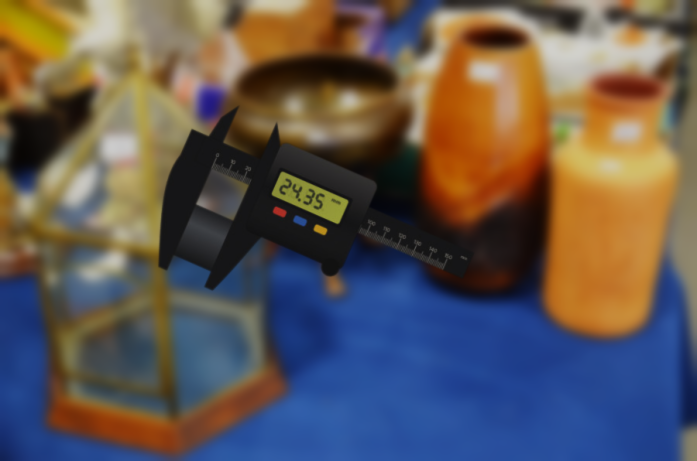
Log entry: **24.35** mm
